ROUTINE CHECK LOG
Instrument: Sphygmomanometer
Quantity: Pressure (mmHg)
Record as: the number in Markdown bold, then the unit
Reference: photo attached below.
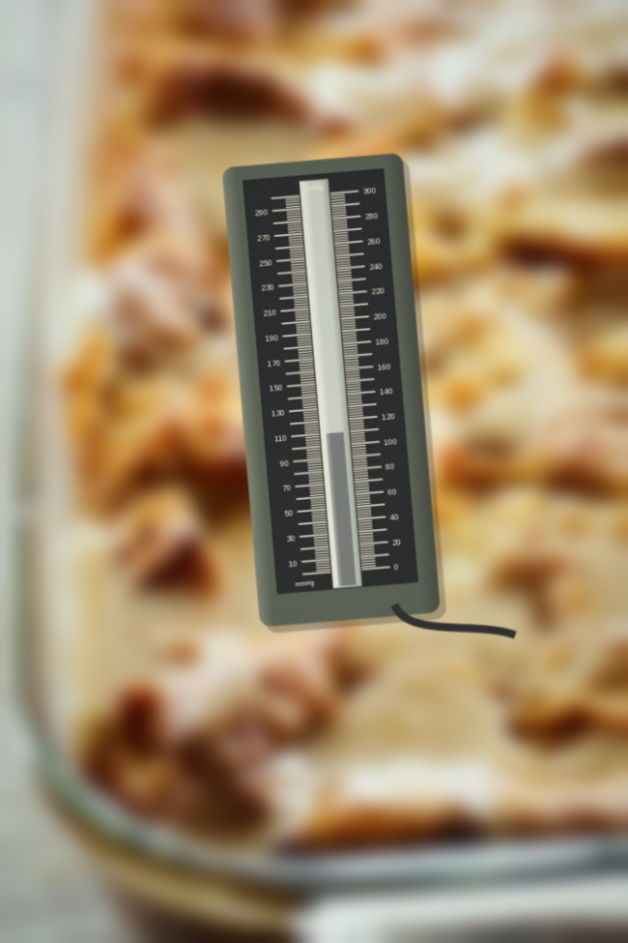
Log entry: **110** mmHg
